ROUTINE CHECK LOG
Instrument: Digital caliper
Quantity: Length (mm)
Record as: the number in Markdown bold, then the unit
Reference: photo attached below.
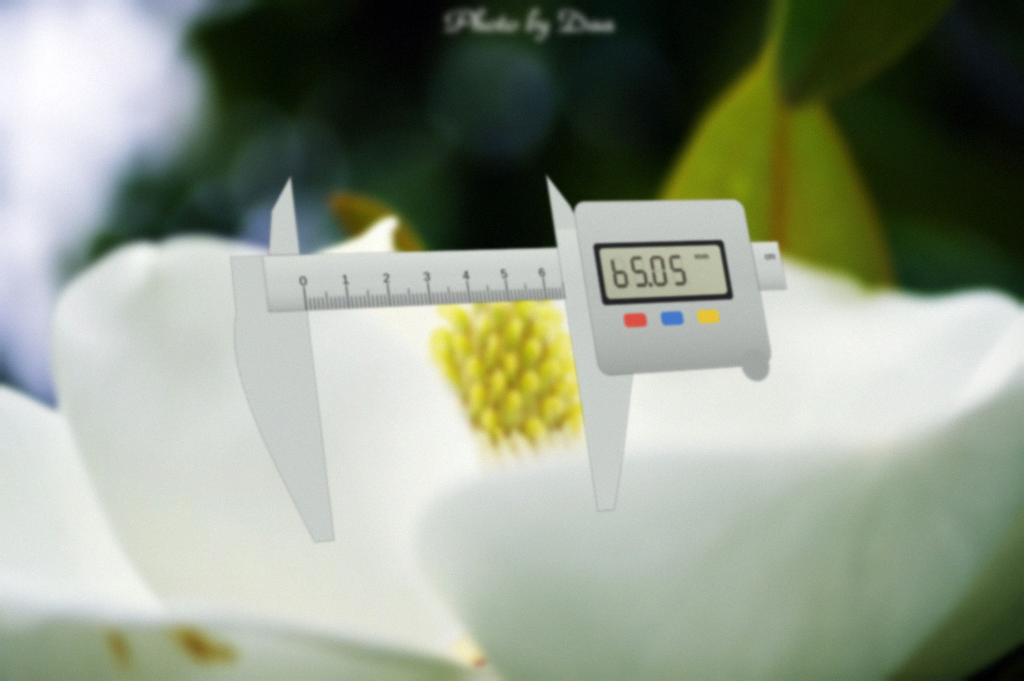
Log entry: **65.05** mm
